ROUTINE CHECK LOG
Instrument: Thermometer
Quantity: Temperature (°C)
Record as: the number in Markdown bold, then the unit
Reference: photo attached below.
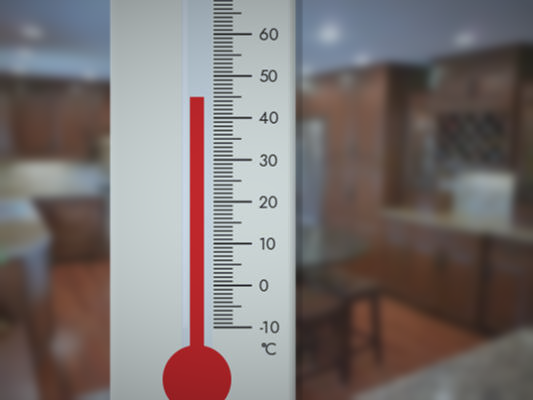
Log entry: **45** °C
